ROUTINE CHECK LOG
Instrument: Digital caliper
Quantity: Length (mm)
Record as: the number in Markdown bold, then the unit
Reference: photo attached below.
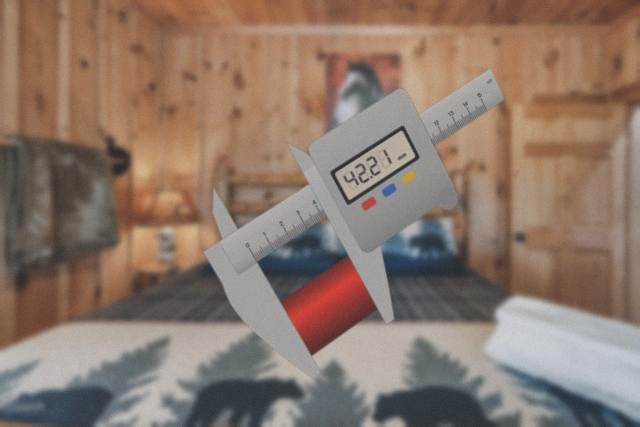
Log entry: **42.21** mm
